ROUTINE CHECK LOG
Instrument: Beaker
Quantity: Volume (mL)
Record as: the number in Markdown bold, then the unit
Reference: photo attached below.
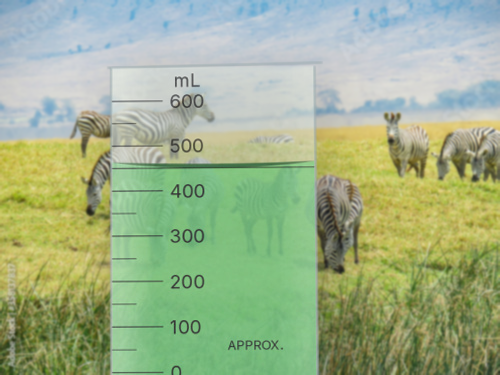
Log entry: **450** mL
